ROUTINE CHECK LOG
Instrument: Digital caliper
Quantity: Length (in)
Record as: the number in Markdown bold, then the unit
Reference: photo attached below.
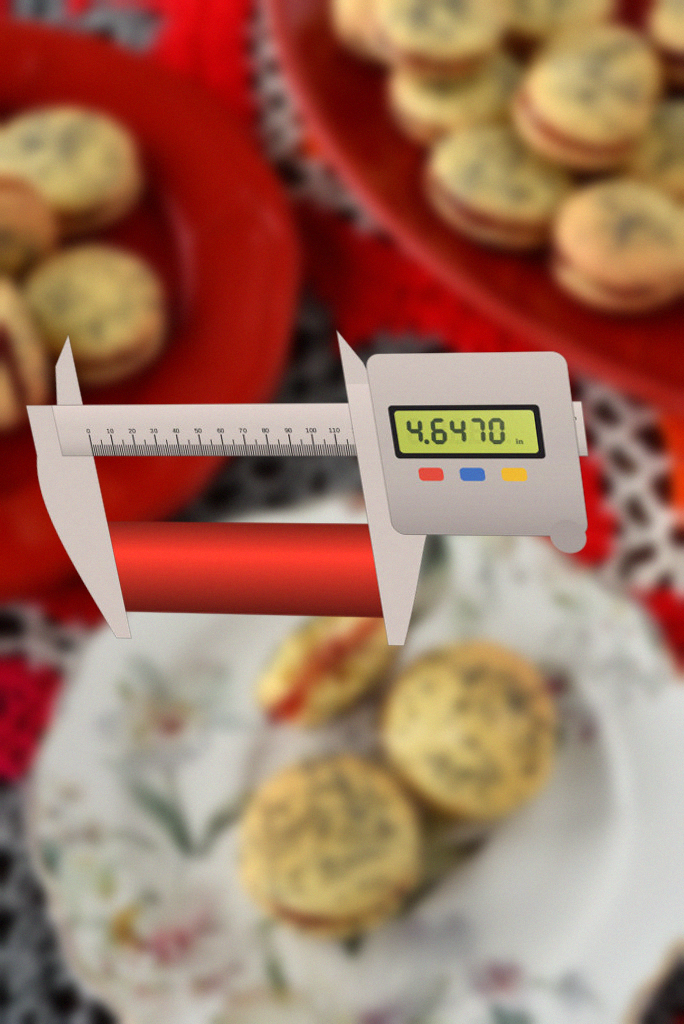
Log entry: **4.6470** in
